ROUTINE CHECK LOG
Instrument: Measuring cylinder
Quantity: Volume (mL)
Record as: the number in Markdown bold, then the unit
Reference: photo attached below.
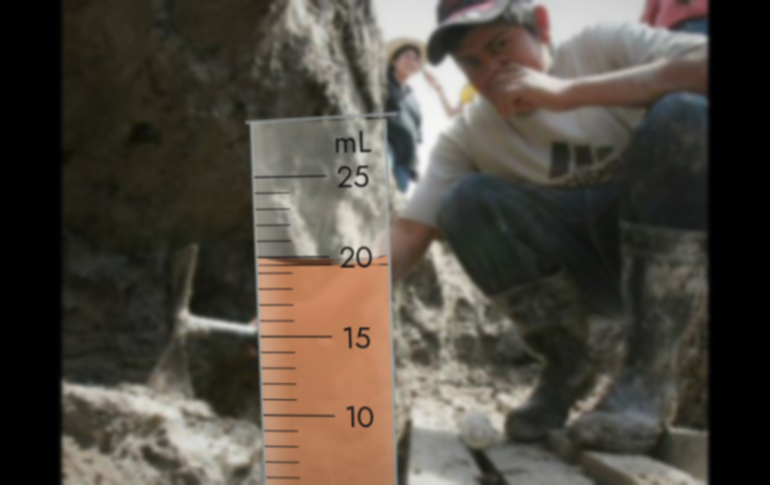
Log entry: **19.5** mL
